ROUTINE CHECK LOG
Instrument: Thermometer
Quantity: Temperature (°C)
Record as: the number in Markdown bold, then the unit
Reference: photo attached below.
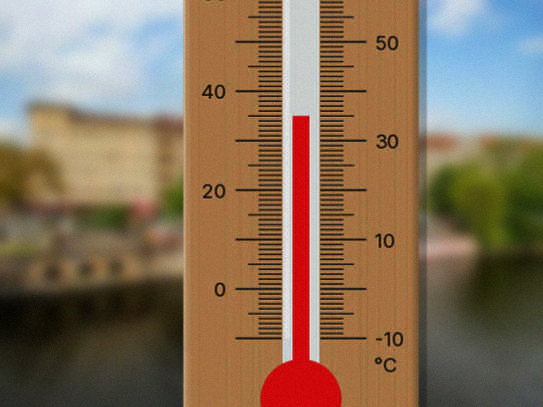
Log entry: **35** °C
